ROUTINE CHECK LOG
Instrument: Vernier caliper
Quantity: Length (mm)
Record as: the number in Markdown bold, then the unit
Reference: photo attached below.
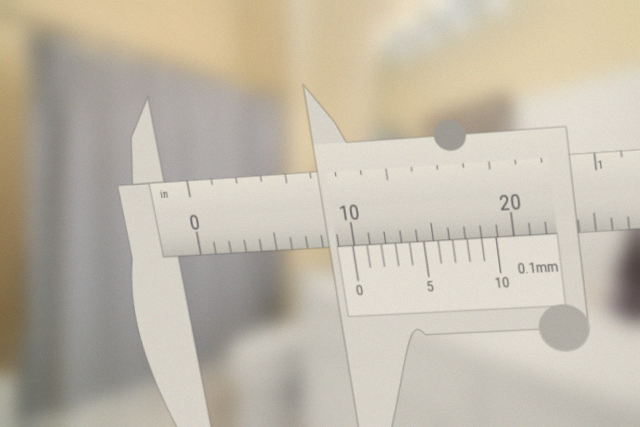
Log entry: **9.9** mm
